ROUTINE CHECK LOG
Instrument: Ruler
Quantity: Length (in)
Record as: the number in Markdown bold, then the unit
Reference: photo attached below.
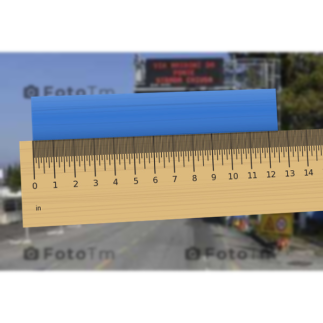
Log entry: **12.5** in
